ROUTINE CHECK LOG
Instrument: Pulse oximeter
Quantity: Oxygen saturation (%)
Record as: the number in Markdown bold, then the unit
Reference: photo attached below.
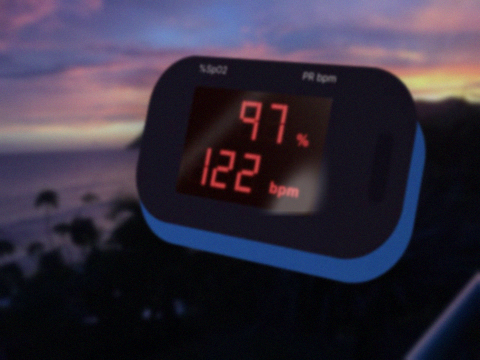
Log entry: **97** %
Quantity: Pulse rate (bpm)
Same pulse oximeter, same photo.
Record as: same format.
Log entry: **122** bpm
